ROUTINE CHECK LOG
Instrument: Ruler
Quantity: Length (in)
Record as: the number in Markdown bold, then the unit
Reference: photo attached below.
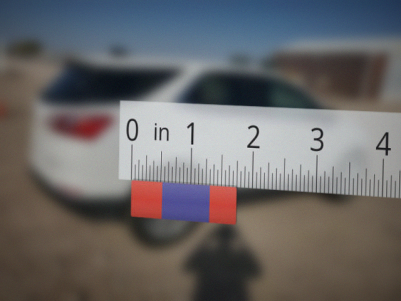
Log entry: **1.75** in
